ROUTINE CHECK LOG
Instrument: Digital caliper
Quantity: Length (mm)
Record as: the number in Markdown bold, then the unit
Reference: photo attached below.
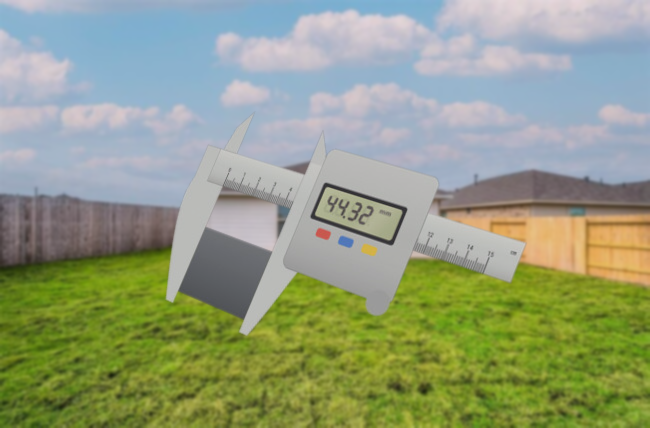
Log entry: **44.32** mm
